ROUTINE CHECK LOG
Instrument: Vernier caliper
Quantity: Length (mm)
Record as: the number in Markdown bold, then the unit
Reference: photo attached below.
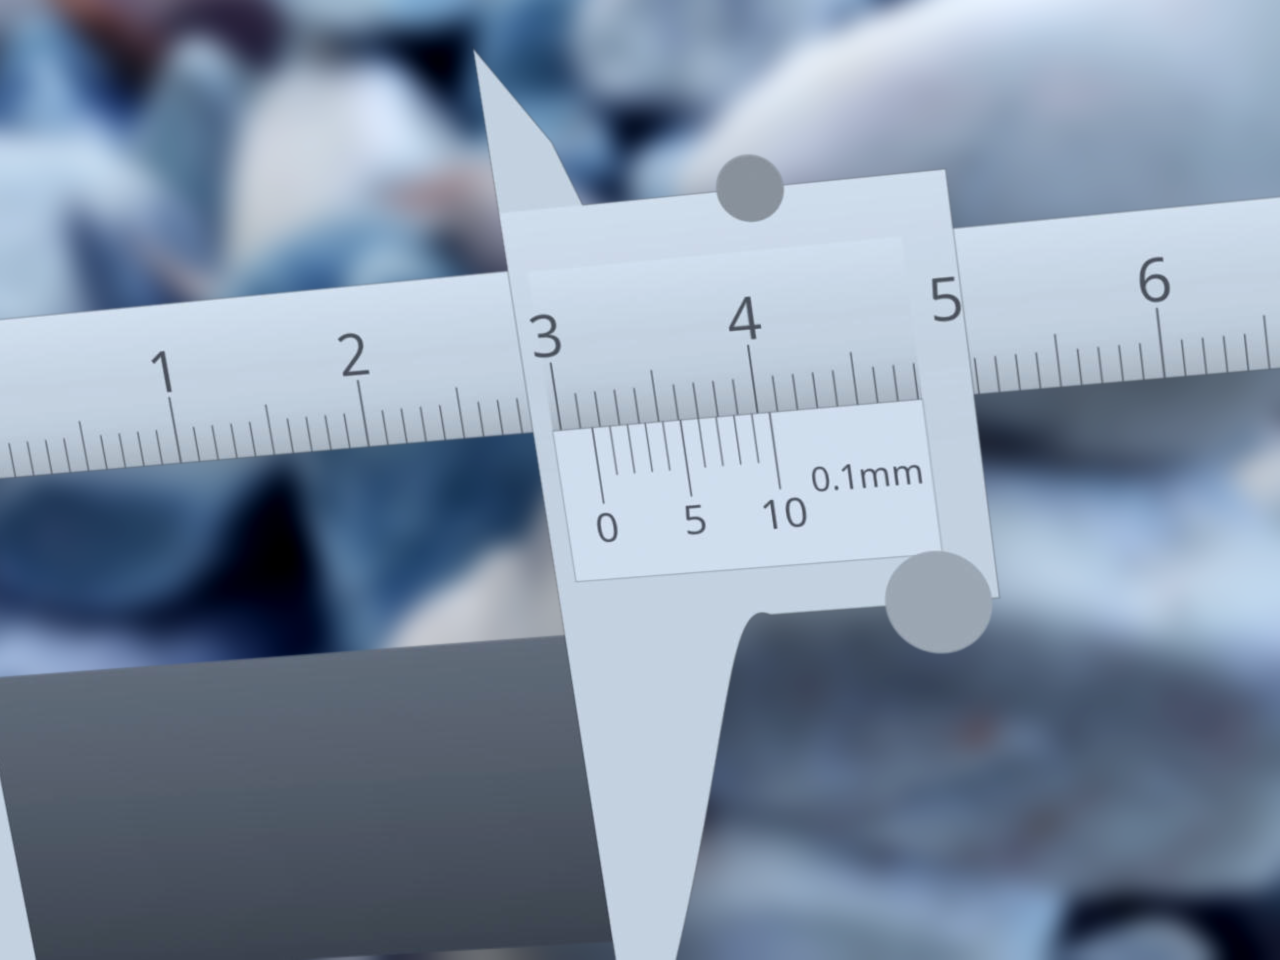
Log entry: **31.6** mm
